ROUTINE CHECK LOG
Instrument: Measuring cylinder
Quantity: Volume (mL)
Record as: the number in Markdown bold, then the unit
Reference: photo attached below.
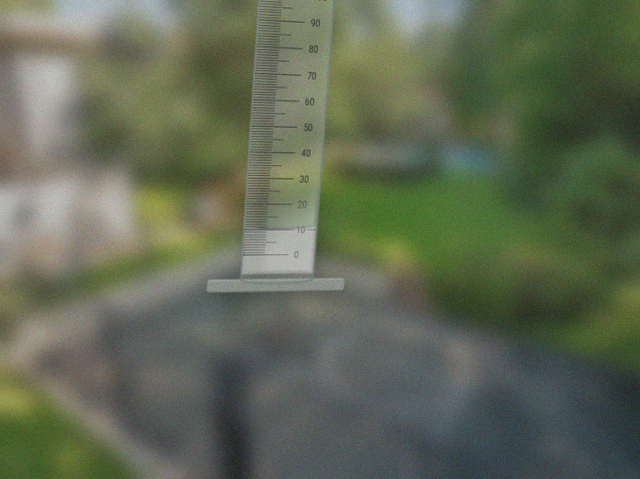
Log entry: **10** mL
